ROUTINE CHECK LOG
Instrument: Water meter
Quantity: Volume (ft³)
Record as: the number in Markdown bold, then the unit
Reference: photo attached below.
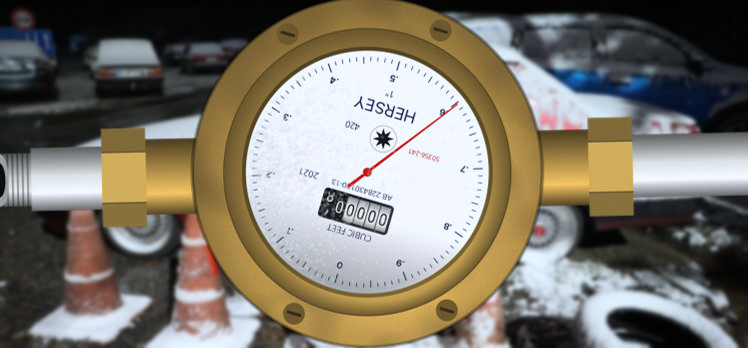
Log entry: **7.60** ft³
